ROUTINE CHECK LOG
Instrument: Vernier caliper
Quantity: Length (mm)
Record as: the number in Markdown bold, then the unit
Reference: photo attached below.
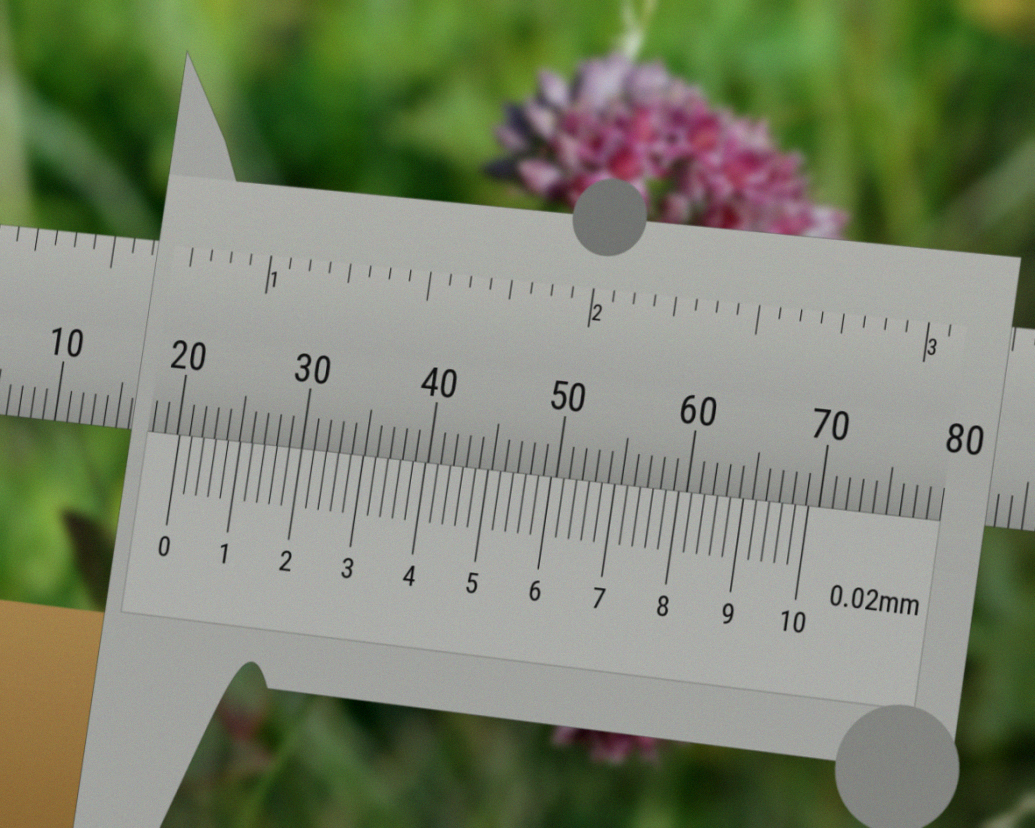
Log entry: **20.2** mm
